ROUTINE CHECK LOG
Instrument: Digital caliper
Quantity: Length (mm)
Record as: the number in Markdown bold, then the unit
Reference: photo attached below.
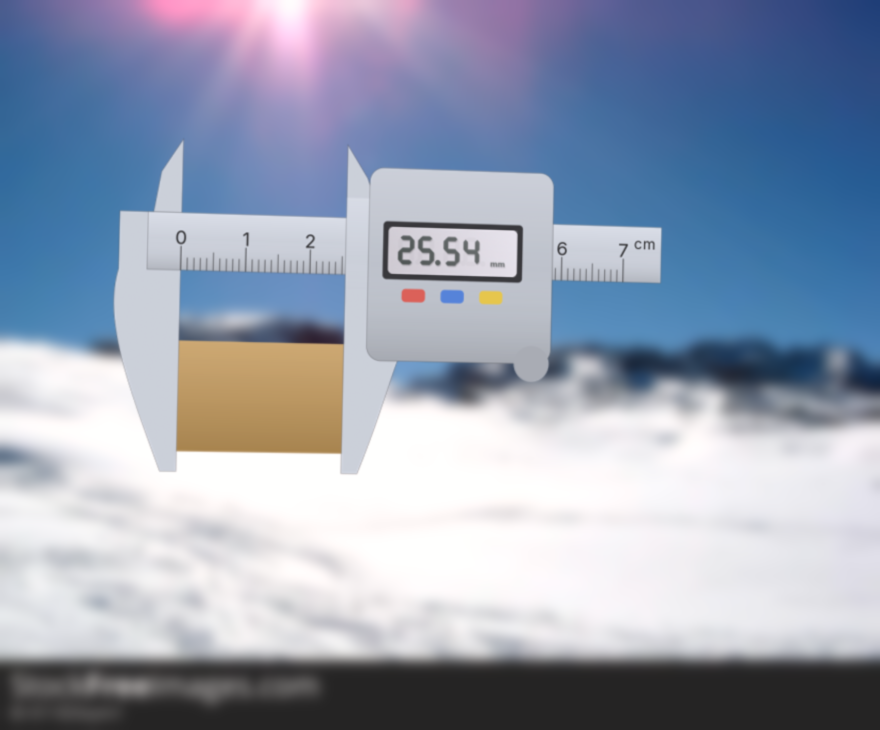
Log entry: **25.54** mm
